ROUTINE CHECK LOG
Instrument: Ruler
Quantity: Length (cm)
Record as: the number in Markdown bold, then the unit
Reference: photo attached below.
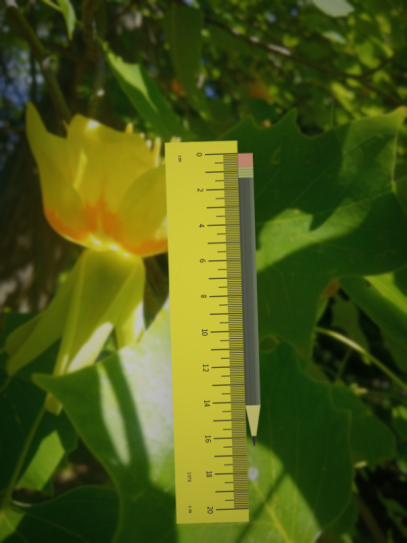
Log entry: **16.5** cm
